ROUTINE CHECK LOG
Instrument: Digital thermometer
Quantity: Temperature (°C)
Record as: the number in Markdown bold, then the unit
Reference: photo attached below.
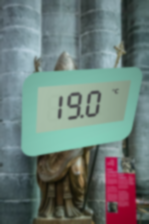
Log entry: **19.0** °C
